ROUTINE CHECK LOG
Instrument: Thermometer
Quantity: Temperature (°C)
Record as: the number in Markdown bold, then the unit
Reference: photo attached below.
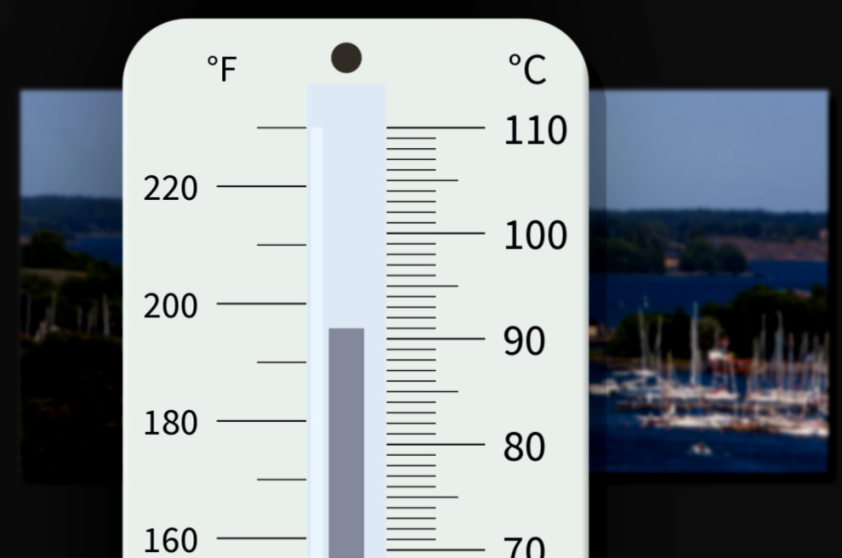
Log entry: **91** °C
